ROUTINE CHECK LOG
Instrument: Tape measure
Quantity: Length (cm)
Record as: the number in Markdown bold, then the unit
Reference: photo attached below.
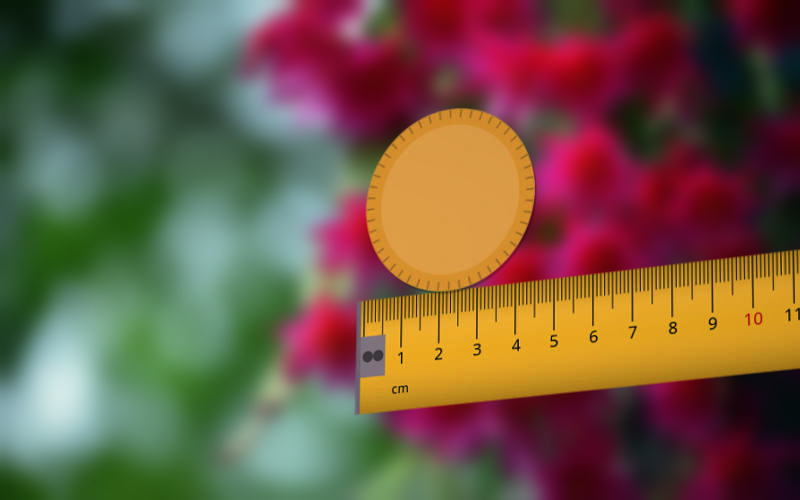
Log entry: **4.5** cm
